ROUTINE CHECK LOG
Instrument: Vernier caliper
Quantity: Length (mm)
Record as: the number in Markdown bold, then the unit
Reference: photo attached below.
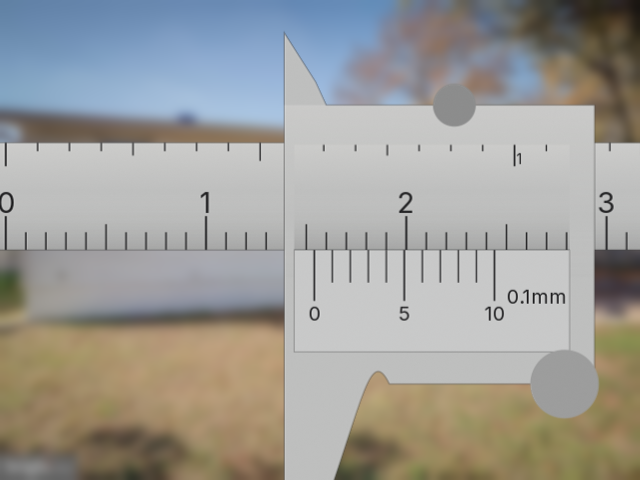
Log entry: **15.4** mm
